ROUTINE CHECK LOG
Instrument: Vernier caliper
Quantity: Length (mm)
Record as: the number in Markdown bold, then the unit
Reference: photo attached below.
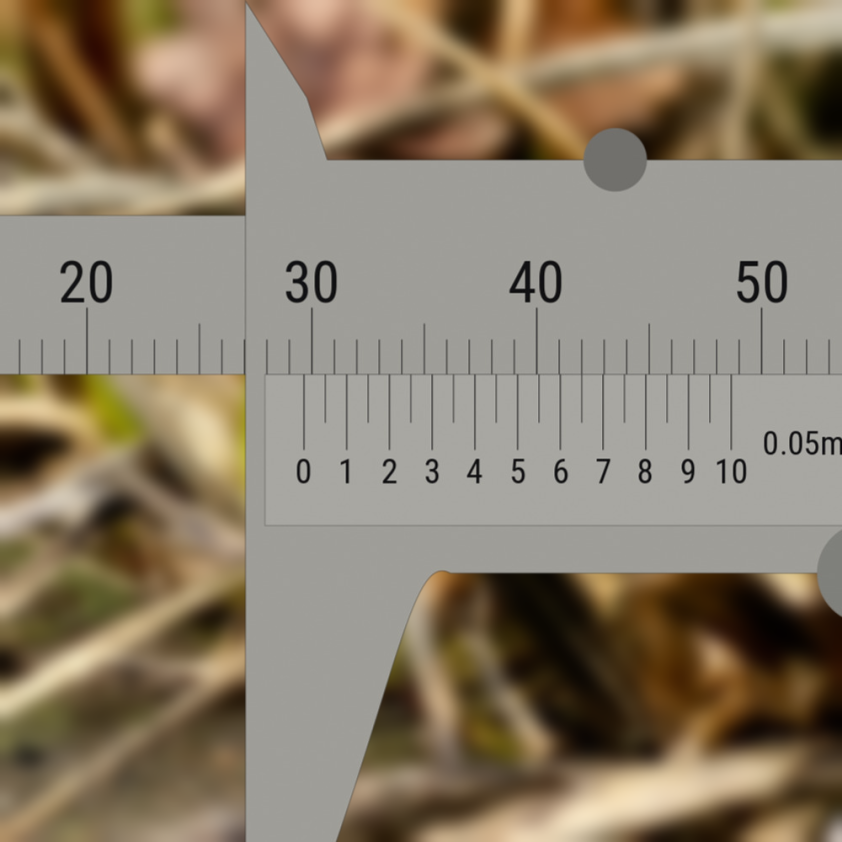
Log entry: **29.65** mm
